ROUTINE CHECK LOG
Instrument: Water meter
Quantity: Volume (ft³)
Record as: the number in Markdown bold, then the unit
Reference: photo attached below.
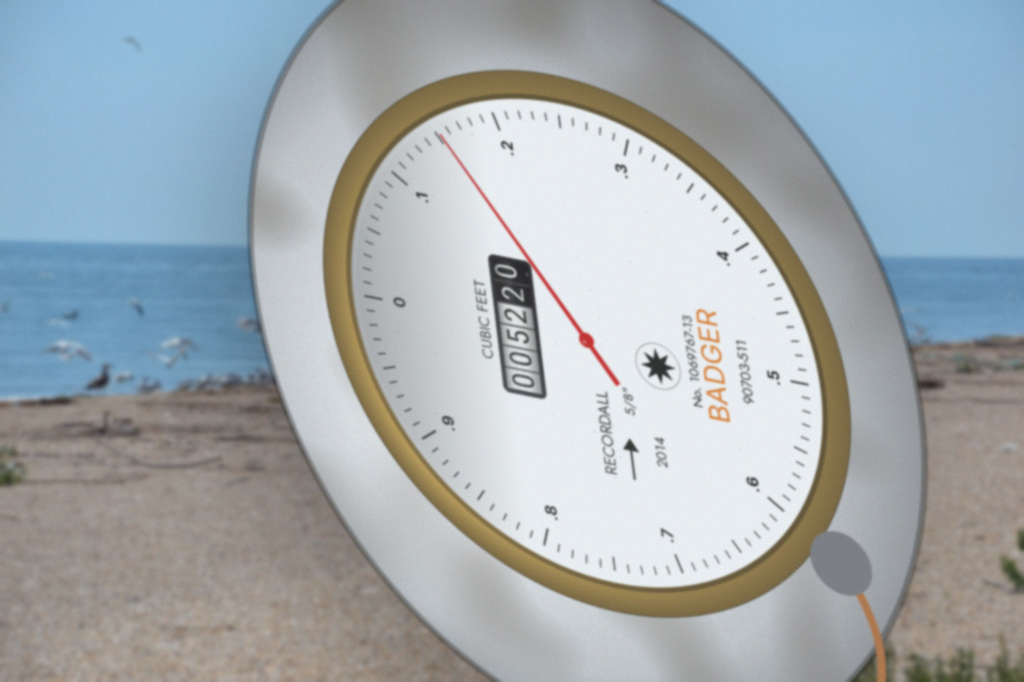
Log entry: **5220.15** ft³
